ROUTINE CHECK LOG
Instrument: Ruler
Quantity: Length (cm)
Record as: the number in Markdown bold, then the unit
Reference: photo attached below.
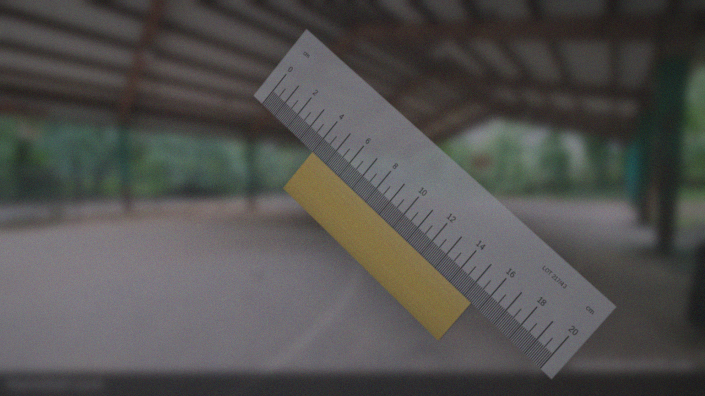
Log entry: **11.5** cm
